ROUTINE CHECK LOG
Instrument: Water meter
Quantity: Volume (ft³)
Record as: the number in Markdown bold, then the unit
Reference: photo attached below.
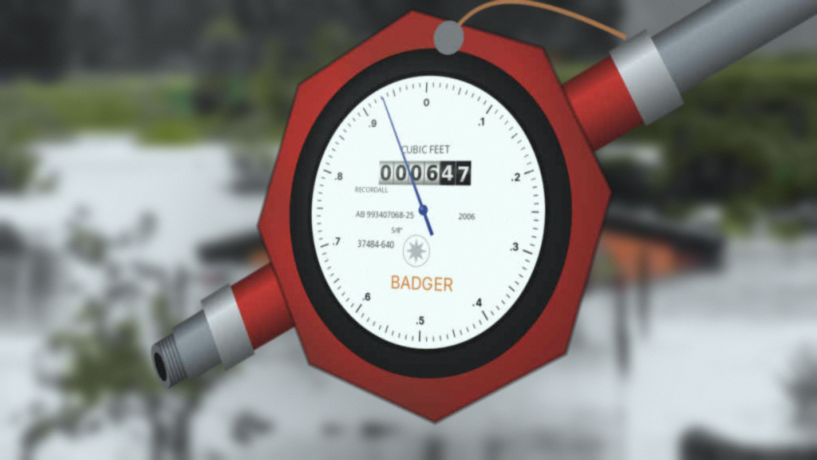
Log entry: **646.93** ft³
